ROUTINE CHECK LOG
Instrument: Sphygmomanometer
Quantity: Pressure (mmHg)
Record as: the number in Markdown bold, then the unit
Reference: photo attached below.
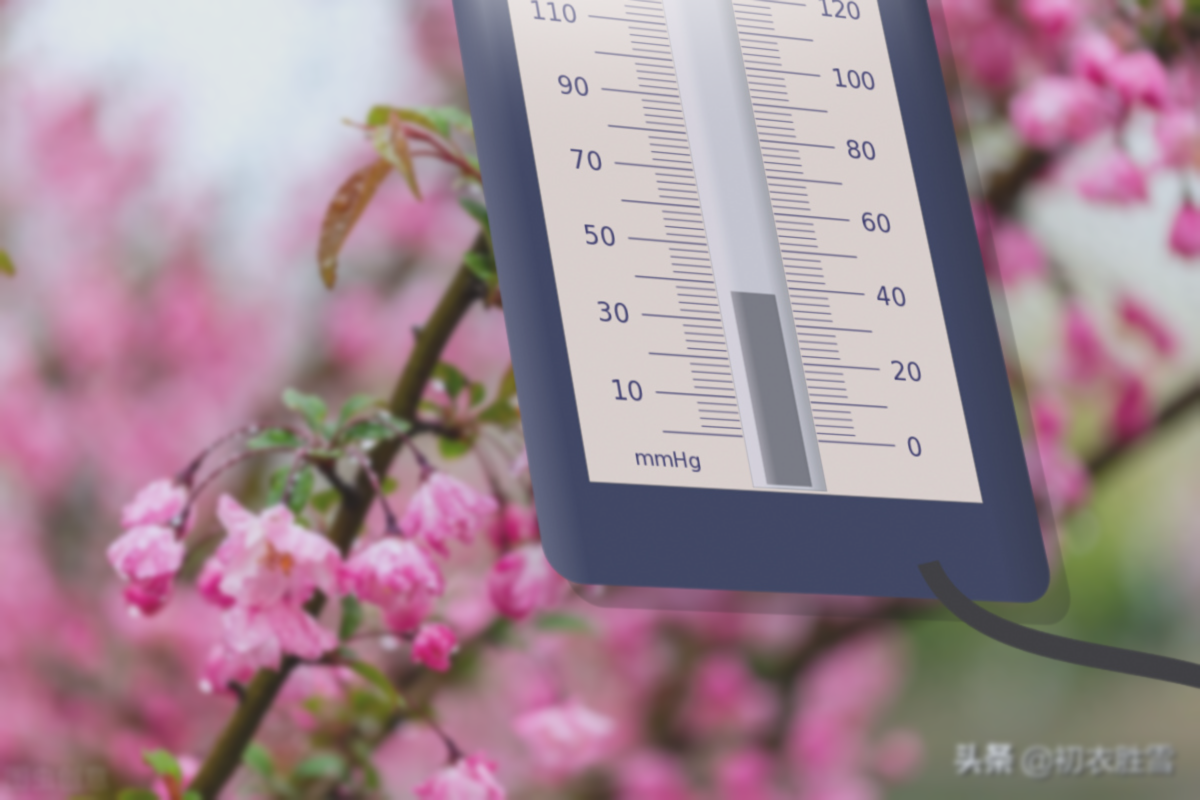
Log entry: **38** mmHg
